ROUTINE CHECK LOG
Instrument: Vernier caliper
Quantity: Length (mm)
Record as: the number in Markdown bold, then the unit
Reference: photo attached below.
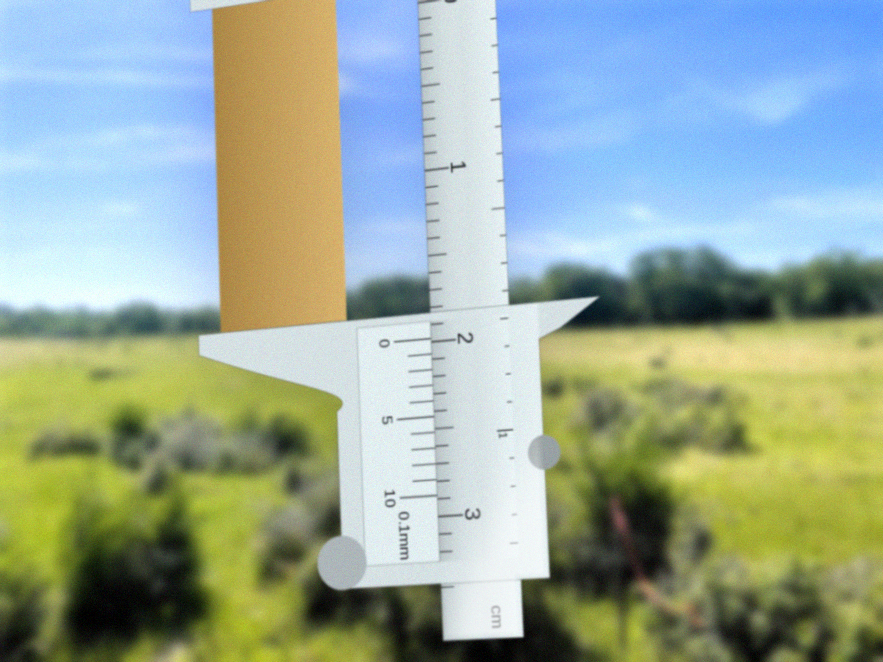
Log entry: **19.8** mm
